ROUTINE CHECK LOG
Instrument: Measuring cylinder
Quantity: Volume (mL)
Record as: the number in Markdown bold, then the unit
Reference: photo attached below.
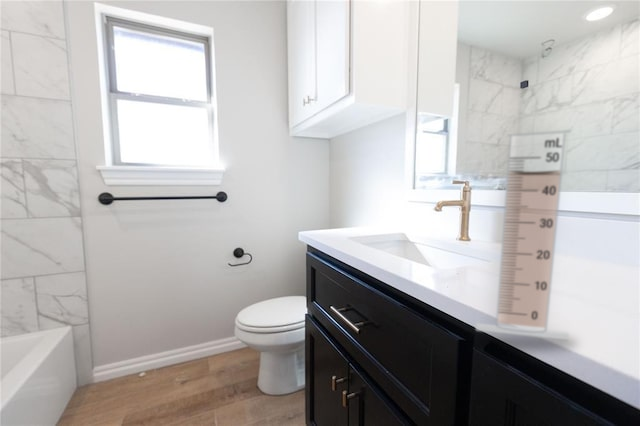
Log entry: **45** mL
